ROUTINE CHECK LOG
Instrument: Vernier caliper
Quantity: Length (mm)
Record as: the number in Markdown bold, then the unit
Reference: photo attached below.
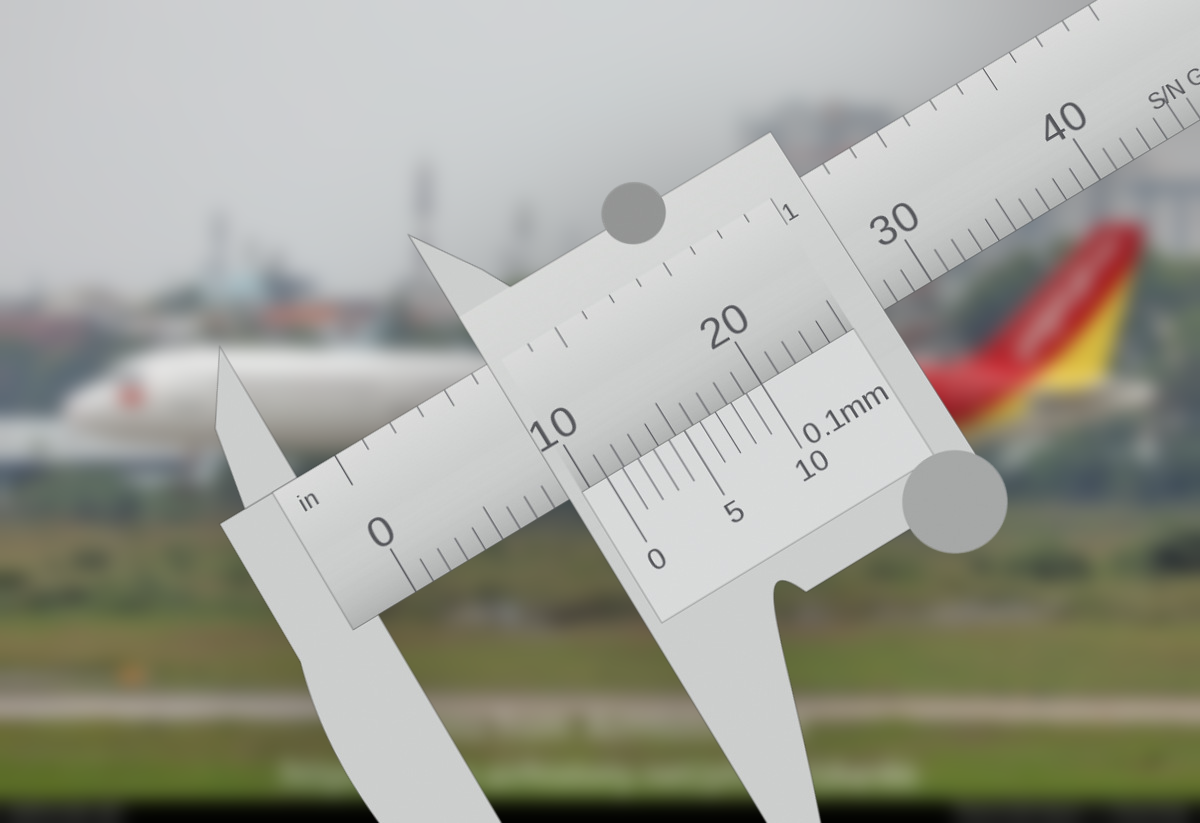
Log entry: **11.0** mm
